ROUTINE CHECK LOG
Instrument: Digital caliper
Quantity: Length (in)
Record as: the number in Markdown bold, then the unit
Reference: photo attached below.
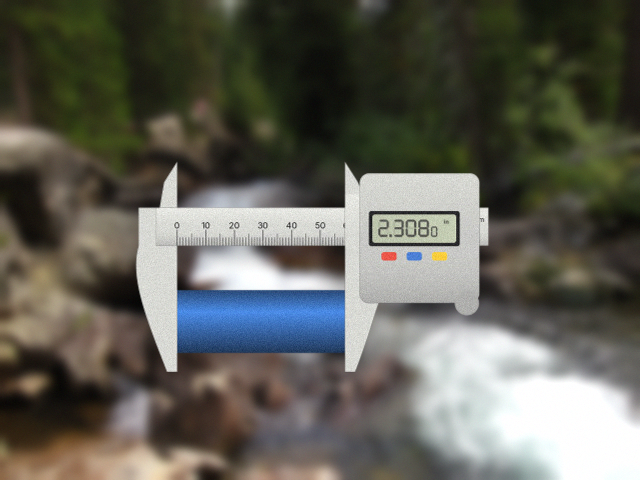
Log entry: **2.3080** in
